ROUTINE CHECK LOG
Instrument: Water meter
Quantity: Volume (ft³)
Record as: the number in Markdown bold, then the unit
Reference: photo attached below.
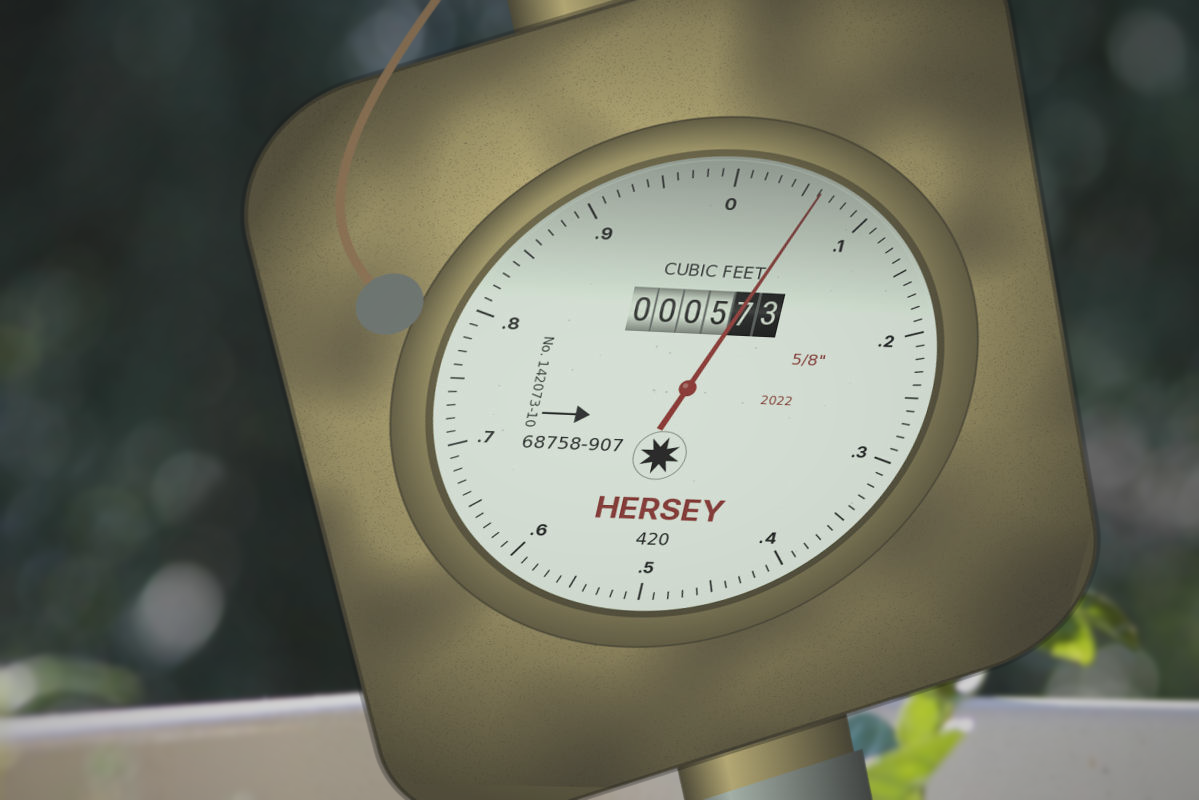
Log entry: **573.06** ft³
